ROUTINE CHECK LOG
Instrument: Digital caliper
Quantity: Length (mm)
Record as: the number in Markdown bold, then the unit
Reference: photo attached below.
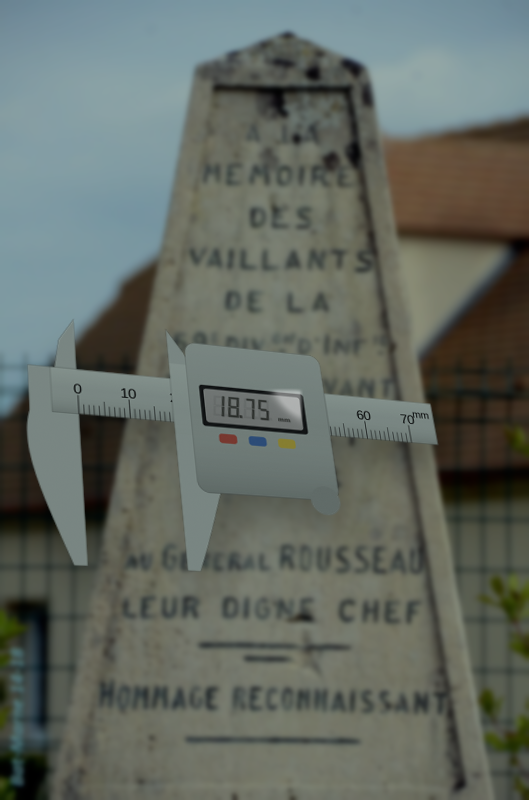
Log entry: **18.75** mm
